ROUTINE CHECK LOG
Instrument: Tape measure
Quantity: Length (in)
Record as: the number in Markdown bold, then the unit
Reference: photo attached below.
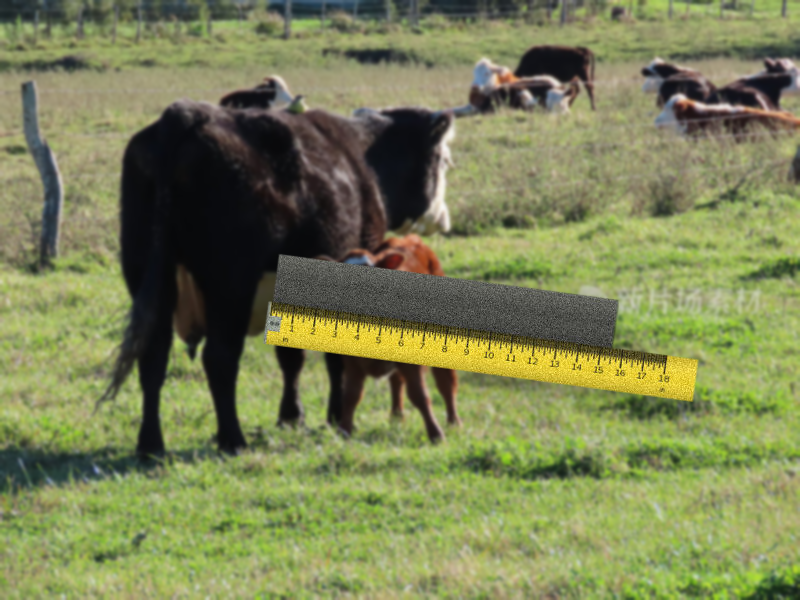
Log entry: **15.5** in
